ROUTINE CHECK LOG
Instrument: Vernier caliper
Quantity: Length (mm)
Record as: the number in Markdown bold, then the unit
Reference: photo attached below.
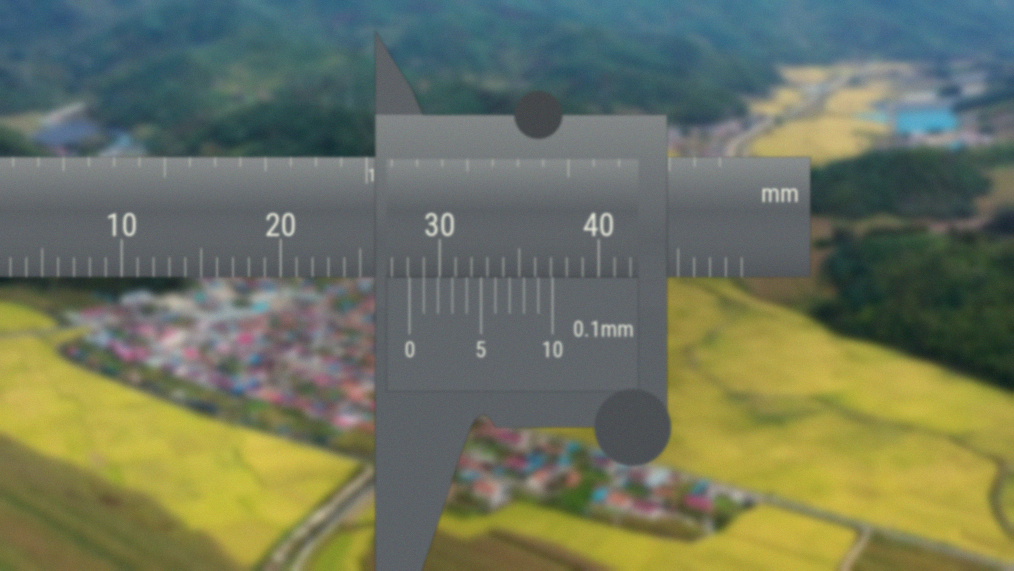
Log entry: **28.1** mm
